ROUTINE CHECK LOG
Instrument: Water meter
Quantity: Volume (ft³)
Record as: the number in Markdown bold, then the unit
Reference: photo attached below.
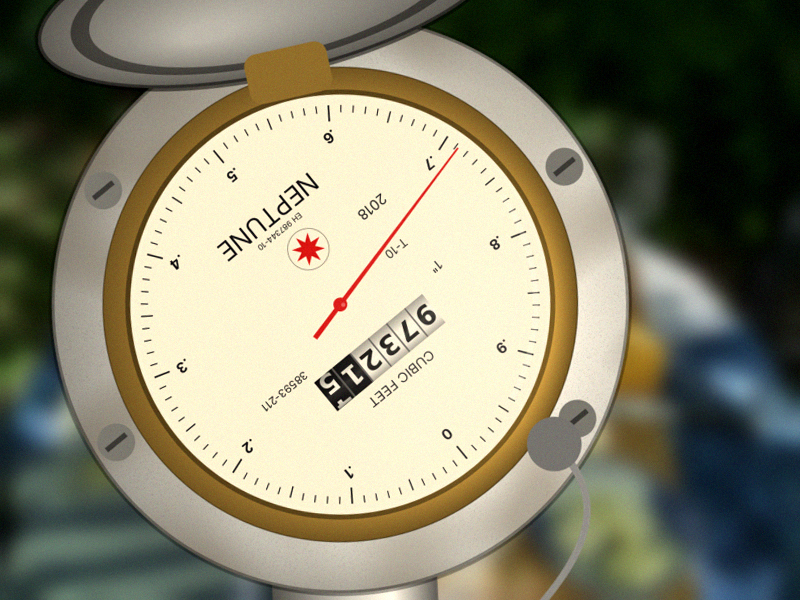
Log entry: **973214.71** ft³
